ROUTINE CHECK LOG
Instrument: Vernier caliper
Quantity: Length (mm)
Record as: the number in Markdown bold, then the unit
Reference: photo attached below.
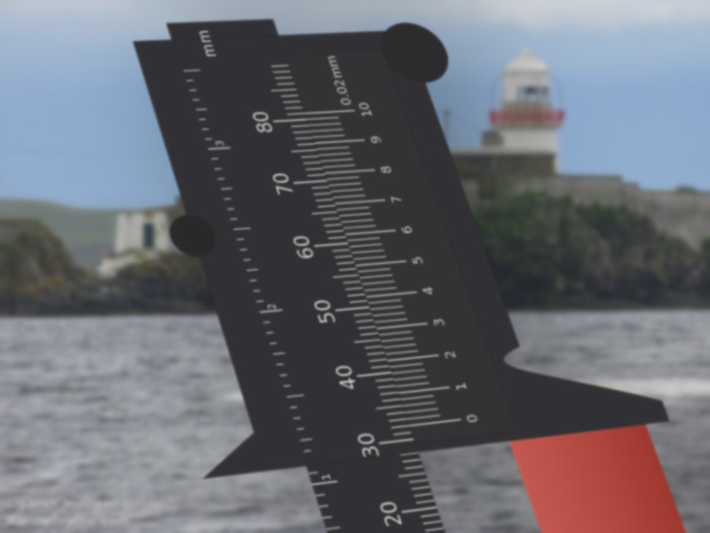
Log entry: **32.0** mm
